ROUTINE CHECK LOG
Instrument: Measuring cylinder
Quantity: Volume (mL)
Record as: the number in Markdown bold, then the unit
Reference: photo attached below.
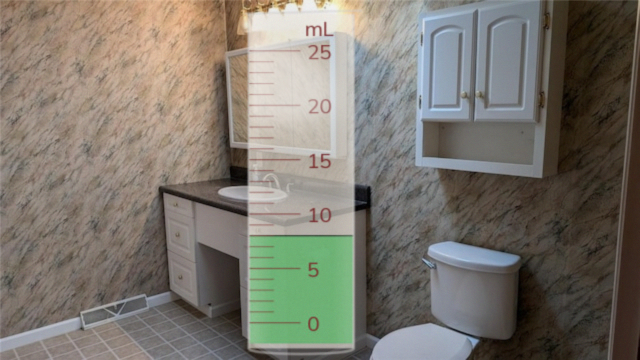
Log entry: **8** mL
